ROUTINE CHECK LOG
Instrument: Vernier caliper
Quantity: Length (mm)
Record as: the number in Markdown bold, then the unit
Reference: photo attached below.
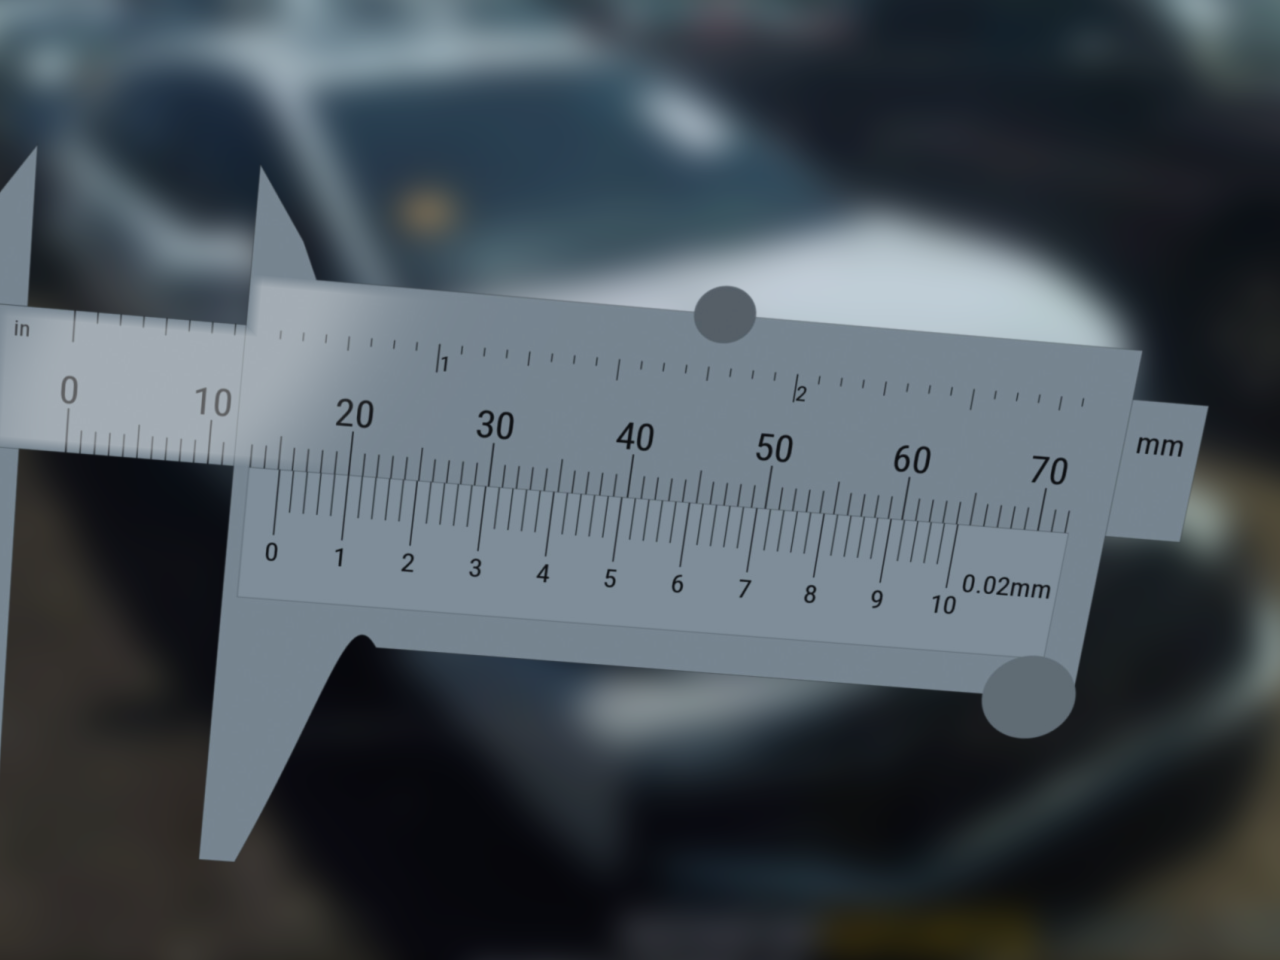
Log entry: **15.1** mm
